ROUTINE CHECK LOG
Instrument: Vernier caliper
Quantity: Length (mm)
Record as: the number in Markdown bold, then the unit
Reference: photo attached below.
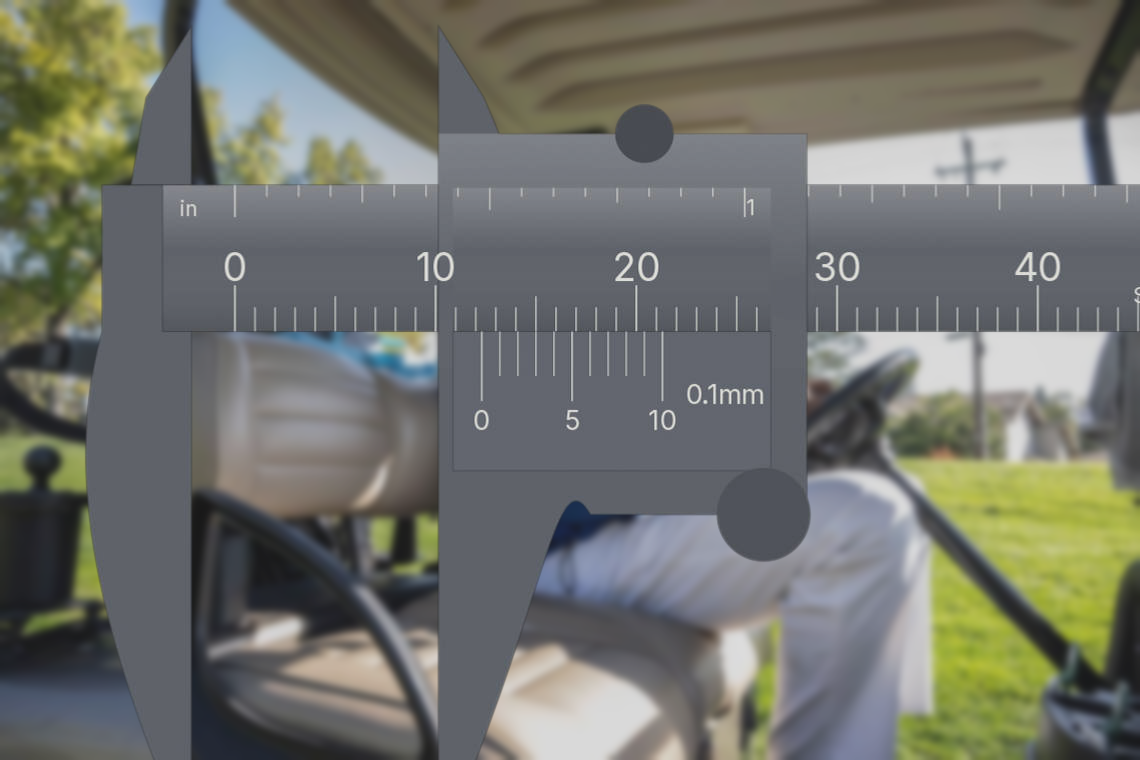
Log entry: **12.3** mm
